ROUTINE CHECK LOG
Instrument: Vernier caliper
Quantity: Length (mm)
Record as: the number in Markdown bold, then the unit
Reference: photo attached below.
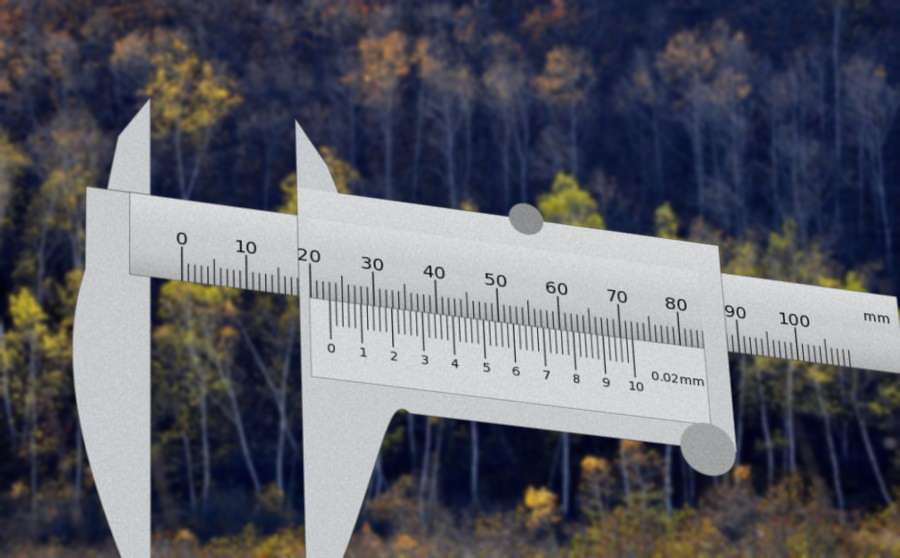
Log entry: **23.0** mm
